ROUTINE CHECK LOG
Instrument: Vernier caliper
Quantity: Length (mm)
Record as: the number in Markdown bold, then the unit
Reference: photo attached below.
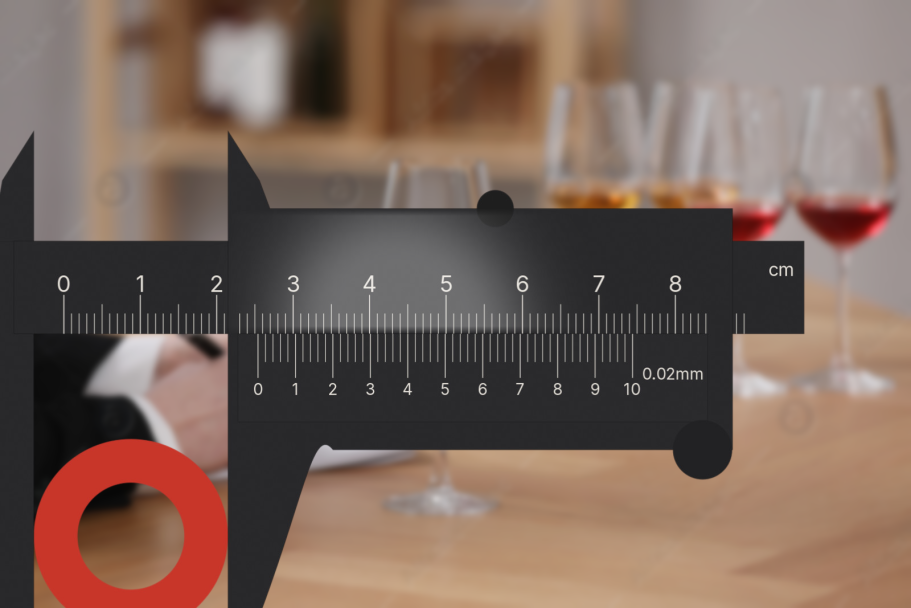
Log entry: **25.4** mm
